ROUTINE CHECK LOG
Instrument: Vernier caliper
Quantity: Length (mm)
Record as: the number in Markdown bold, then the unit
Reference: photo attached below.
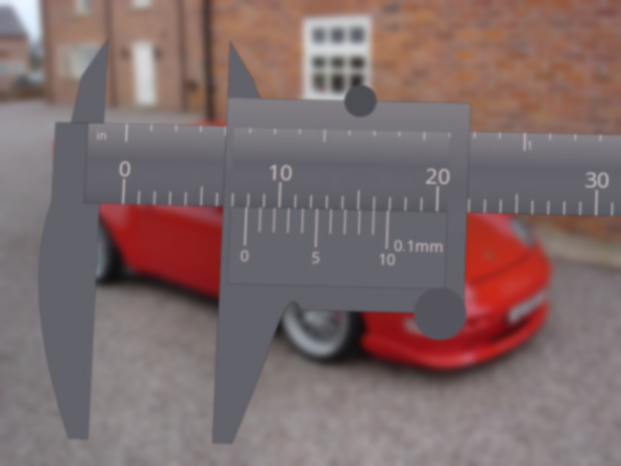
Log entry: **7.9** mm
